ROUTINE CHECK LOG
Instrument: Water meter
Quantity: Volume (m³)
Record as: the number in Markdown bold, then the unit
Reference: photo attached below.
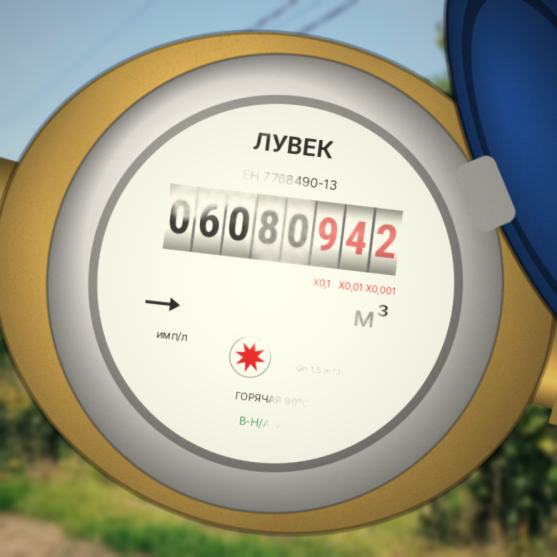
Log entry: **6080.942** m³
